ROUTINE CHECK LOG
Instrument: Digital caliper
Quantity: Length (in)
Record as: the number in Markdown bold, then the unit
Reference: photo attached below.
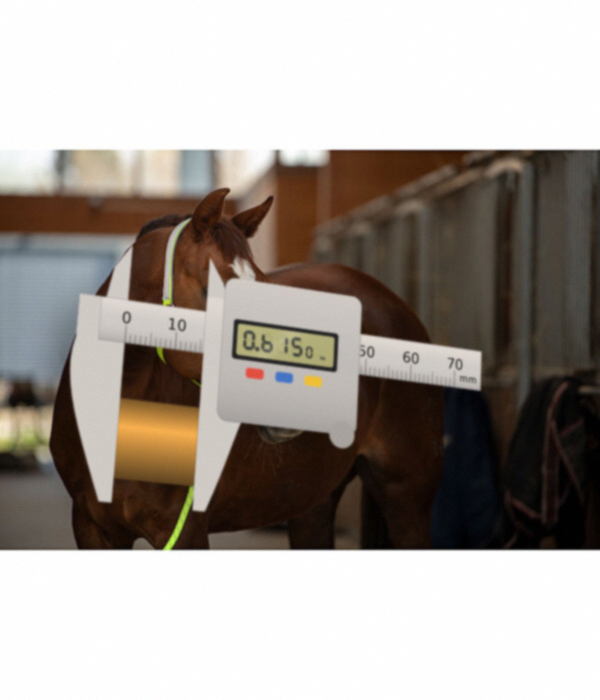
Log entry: **0.6150** in
